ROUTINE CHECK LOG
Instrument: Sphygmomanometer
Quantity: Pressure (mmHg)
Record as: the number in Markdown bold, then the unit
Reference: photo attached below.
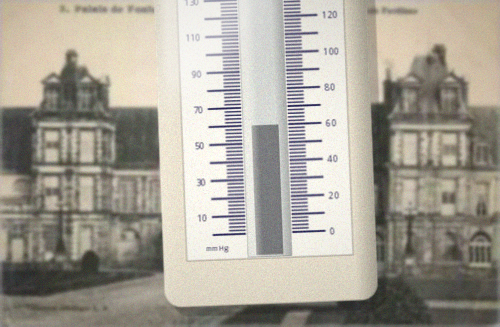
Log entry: **60** mmHg
